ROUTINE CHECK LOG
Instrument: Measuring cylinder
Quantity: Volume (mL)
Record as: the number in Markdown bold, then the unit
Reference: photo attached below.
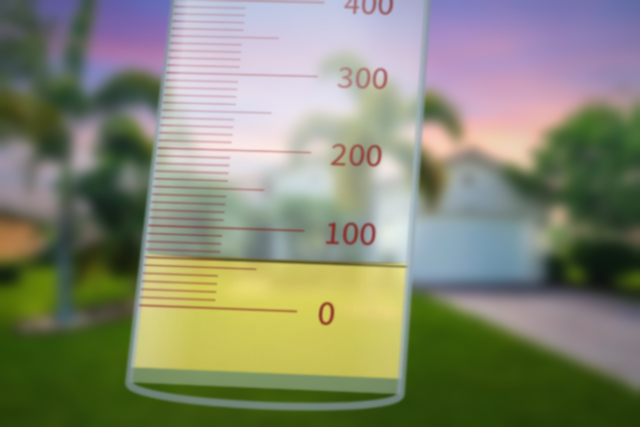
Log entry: **60** mL
